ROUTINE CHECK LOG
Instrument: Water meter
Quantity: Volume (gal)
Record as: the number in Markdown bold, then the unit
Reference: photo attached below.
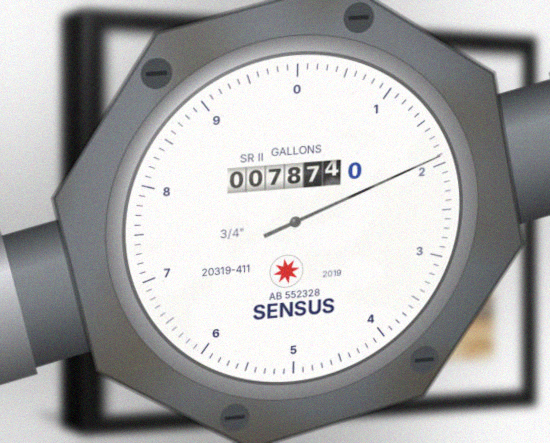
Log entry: **78741.9** gal
